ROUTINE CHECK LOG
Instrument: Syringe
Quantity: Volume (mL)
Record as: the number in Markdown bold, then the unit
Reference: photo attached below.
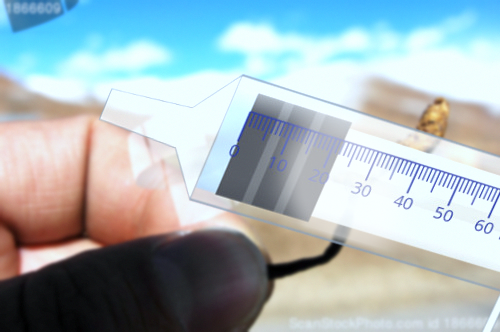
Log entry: **0** mL
